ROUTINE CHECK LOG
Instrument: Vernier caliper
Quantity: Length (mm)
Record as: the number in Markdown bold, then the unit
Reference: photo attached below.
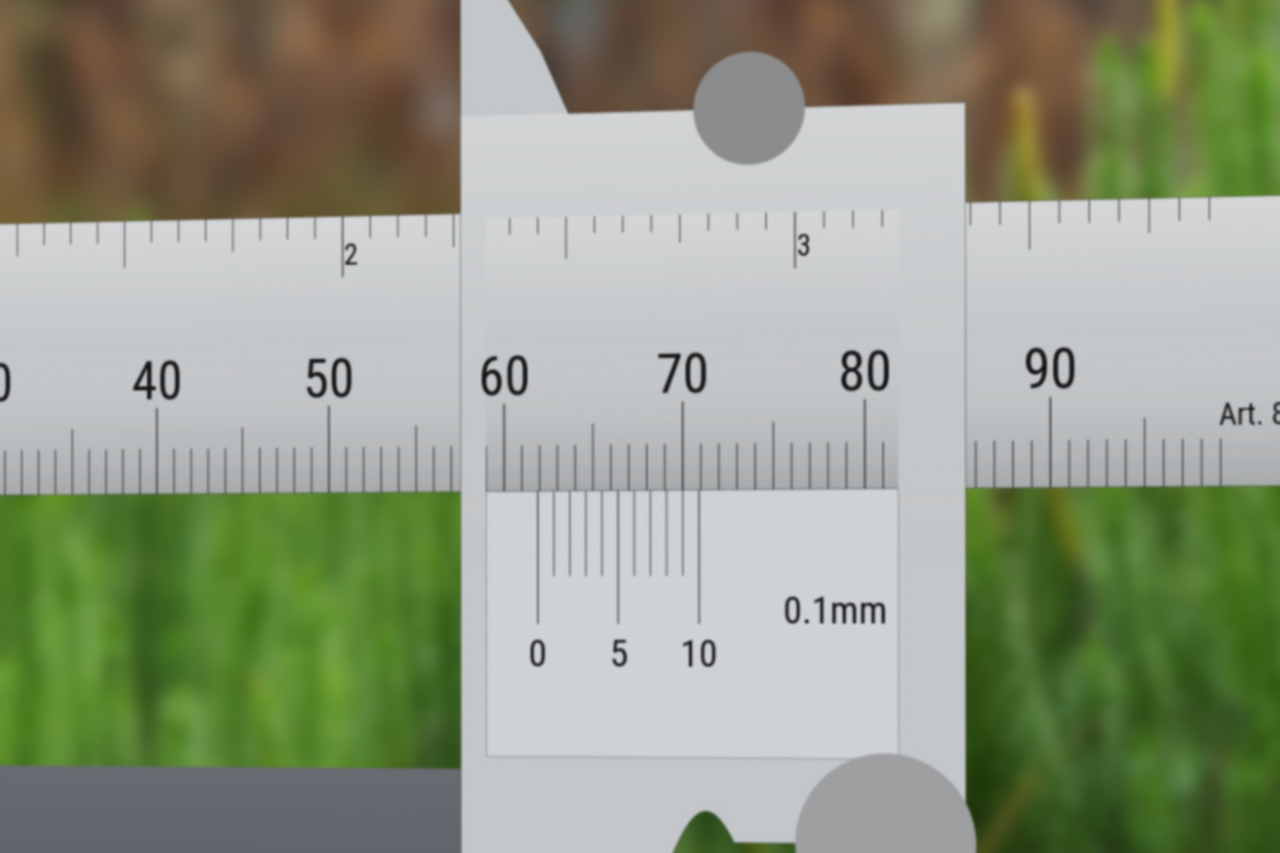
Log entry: **61.9** mm
